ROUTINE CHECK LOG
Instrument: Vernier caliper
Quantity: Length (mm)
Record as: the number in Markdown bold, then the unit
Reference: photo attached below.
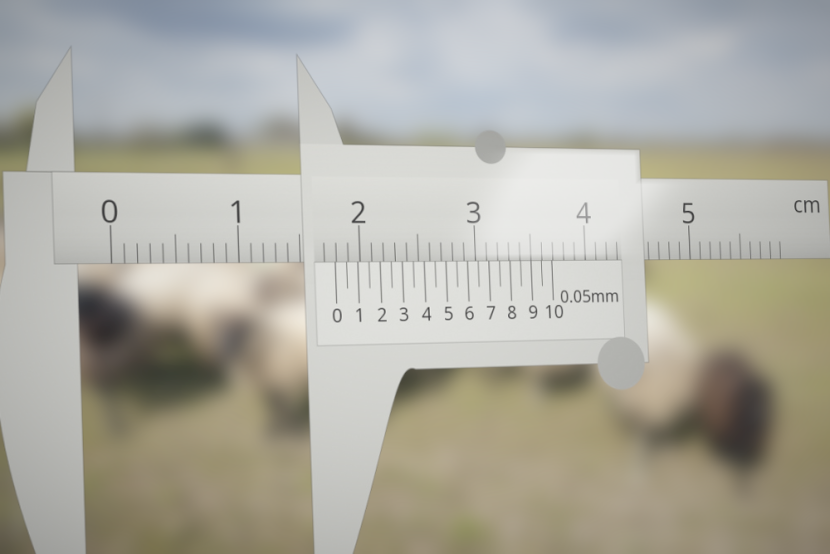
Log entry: **17.9** mm
